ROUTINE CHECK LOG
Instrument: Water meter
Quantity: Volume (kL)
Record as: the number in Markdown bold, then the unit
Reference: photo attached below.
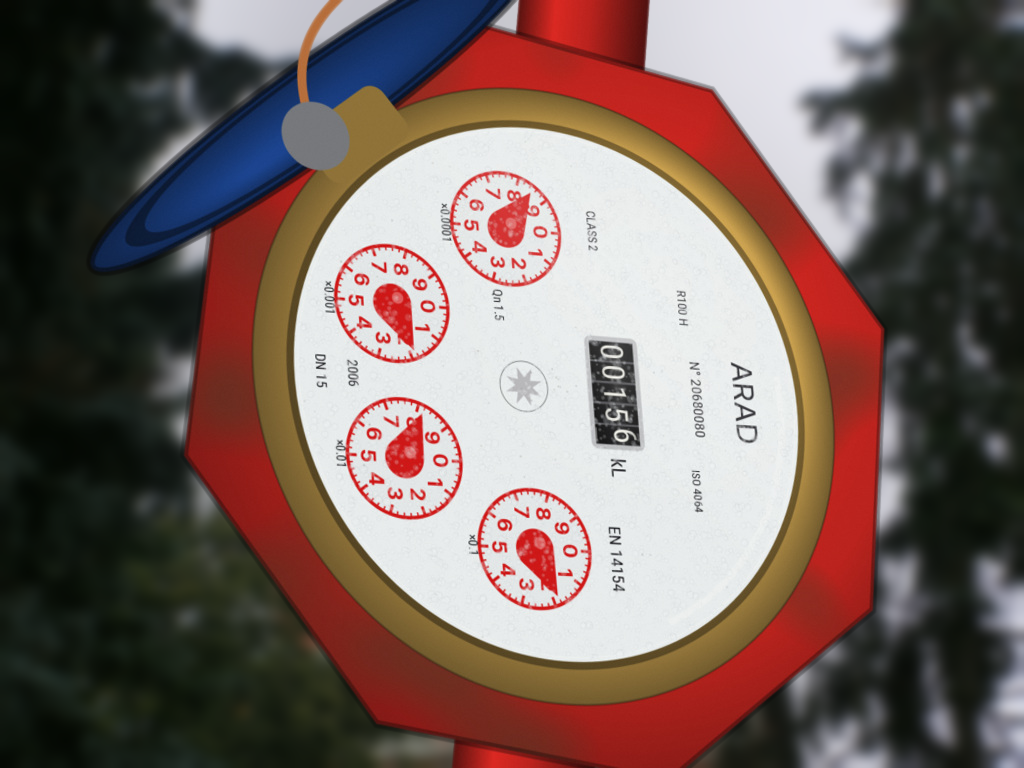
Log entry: **156.1818** kL
